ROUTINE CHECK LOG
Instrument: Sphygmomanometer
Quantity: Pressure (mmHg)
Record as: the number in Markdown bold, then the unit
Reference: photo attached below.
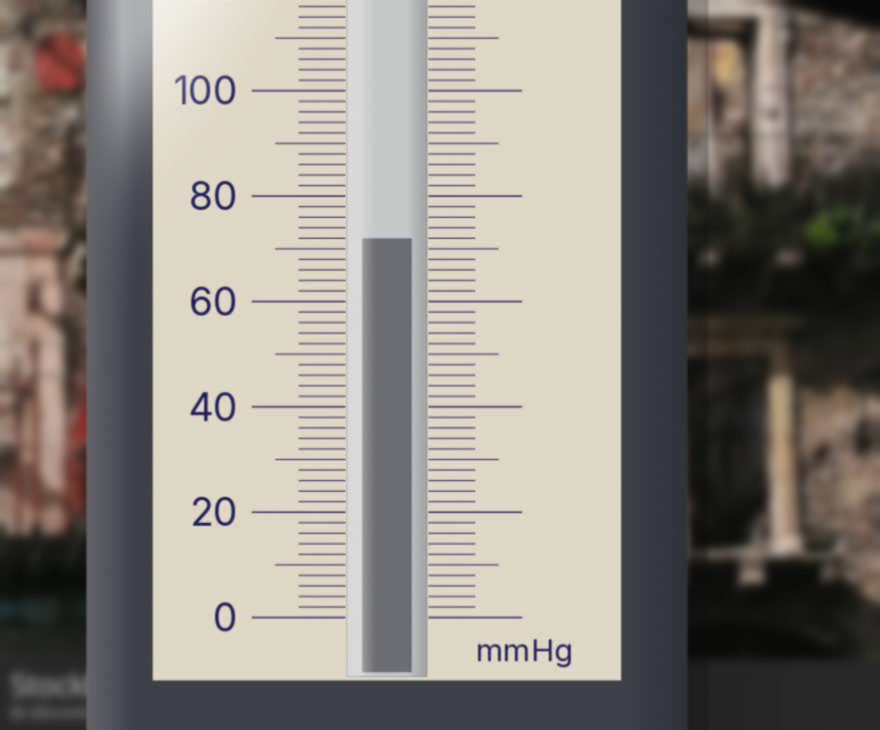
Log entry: **72** mmHg
